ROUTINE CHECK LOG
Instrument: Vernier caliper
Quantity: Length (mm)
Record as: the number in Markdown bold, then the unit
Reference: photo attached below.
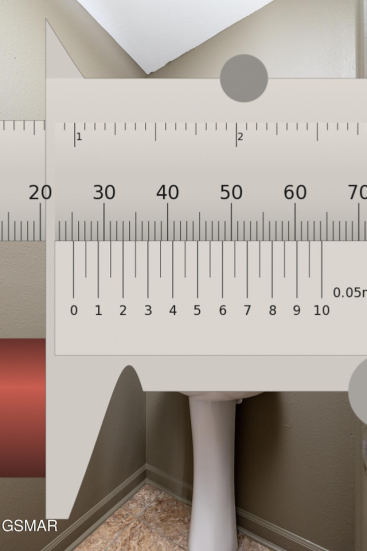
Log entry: **25.2** mm
